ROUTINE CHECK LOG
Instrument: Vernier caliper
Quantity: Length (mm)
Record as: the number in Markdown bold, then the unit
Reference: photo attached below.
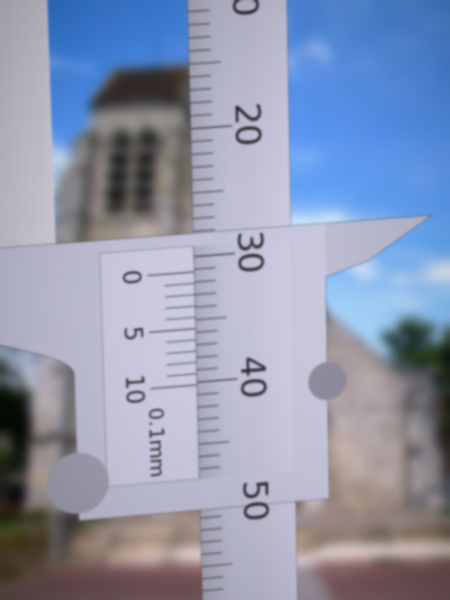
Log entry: **31.2** mm
